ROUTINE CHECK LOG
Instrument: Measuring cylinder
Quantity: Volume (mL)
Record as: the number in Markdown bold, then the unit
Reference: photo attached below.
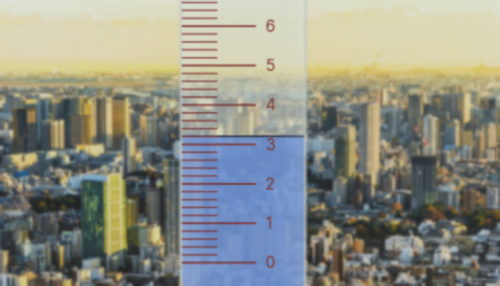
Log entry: **3.2** mL
